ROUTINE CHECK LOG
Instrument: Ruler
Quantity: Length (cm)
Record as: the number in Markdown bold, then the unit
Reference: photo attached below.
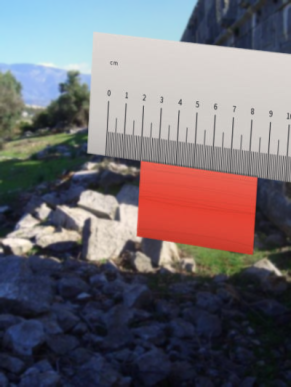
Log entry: **6.5** cm
